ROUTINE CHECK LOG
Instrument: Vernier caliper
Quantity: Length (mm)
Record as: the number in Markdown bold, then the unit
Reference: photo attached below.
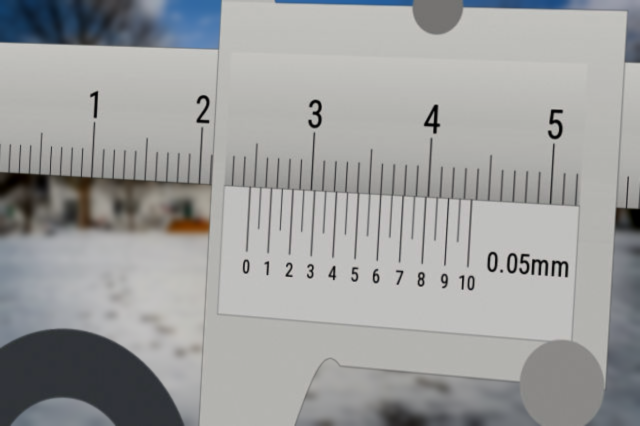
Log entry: **24.6** mm
